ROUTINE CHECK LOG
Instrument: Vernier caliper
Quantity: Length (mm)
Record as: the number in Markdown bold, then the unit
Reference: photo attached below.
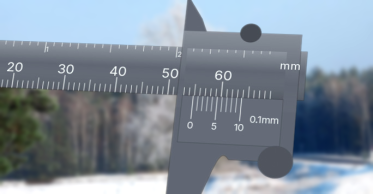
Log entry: **54.8** mm
